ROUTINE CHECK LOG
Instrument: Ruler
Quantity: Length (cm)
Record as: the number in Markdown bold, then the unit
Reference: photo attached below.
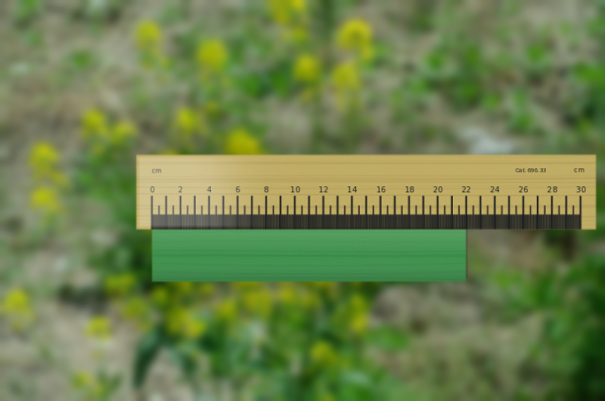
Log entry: **22** cm
